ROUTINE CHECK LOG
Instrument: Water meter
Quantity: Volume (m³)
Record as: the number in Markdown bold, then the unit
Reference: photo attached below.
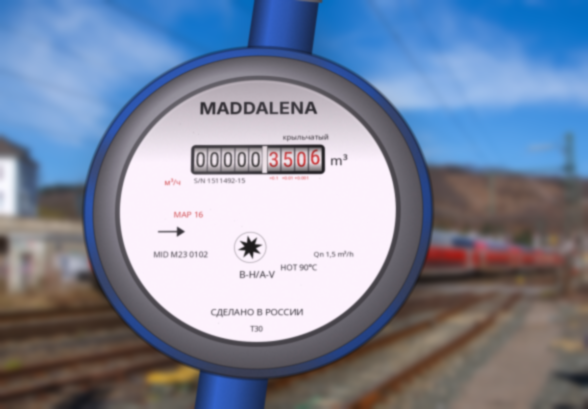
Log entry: **0.3506** m³
